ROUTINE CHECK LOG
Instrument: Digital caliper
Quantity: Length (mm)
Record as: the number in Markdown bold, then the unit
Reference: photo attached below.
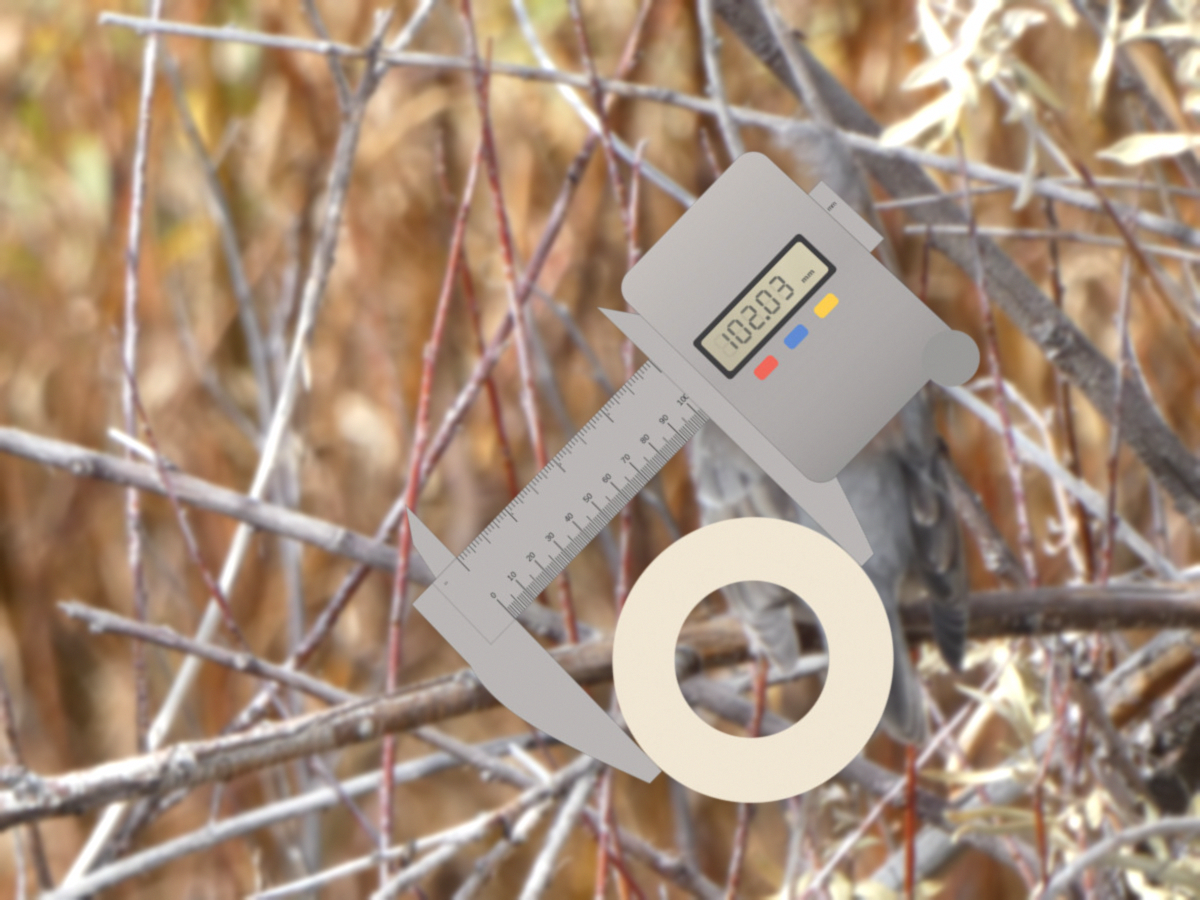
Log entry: **102.03** mm
